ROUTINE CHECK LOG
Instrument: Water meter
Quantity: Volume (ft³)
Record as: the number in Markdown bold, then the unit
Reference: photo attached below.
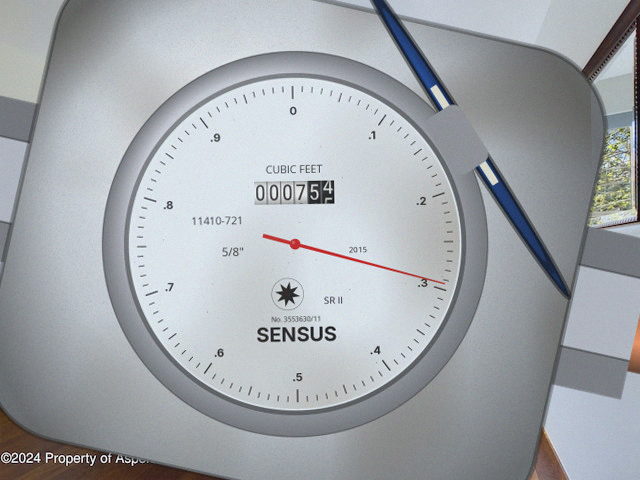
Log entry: **754.29** ft³
